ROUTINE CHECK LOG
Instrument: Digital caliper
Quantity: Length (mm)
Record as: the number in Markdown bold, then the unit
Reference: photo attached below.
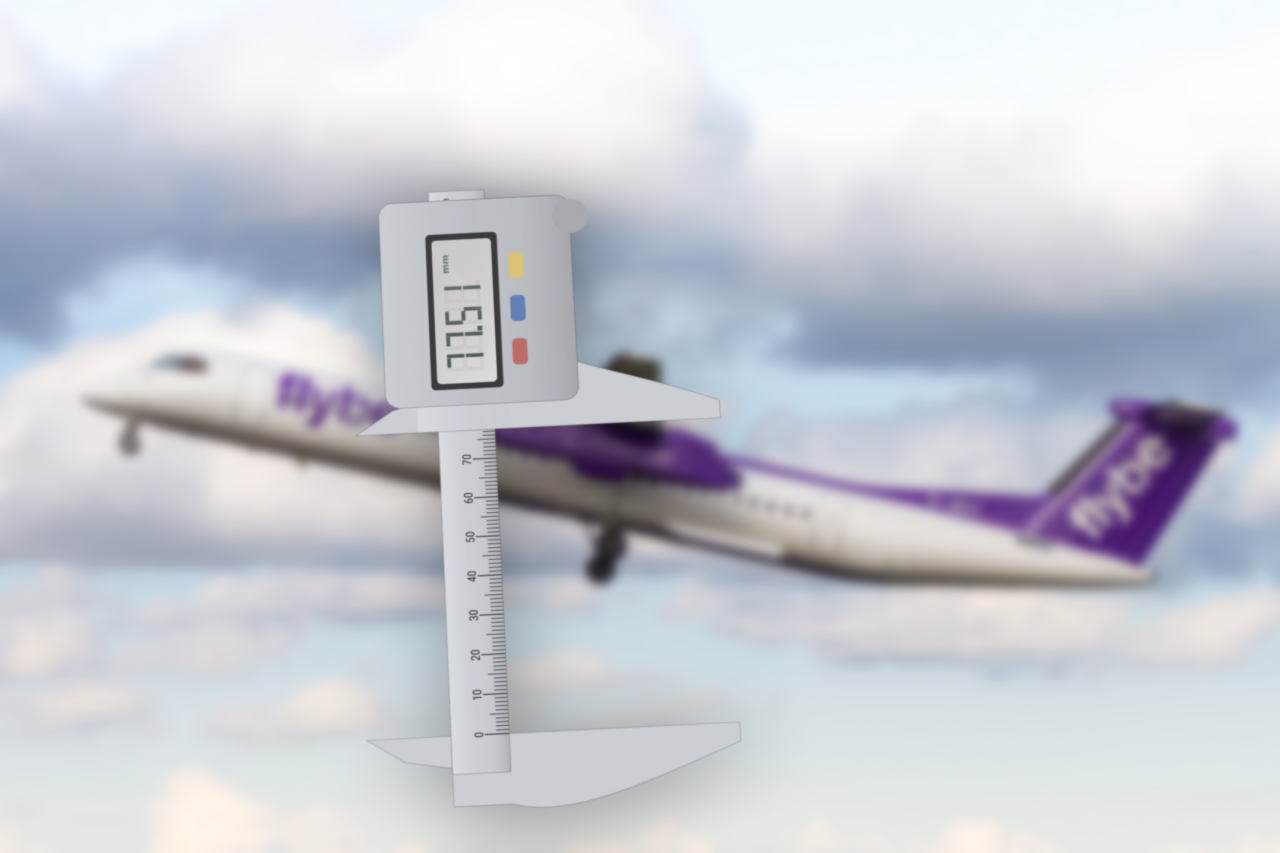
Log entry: **77.51** mm
